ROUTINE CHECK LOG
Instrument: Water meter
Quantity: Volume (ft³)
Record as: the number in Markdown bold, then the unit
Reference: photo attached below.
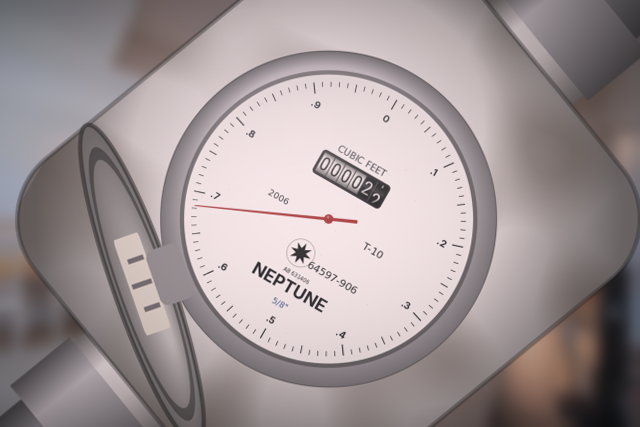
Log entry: **21.68** ft³
